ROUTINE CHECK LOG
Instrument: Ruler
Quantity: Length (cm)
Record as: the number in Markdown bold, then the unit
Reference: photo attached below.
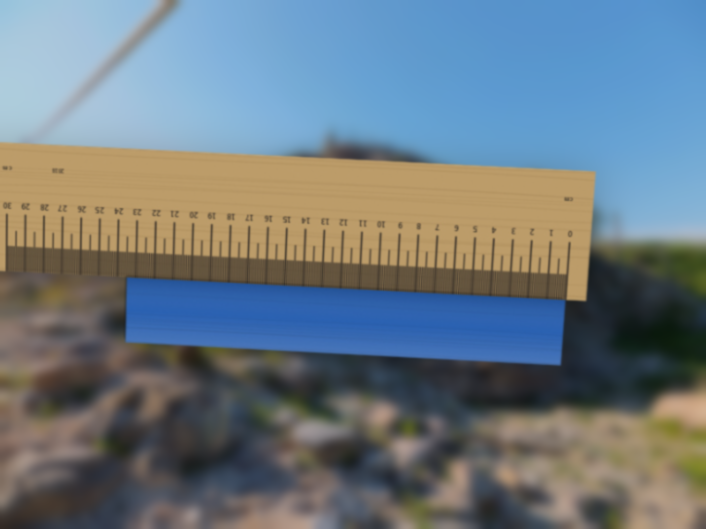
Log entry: **23.5** cm
